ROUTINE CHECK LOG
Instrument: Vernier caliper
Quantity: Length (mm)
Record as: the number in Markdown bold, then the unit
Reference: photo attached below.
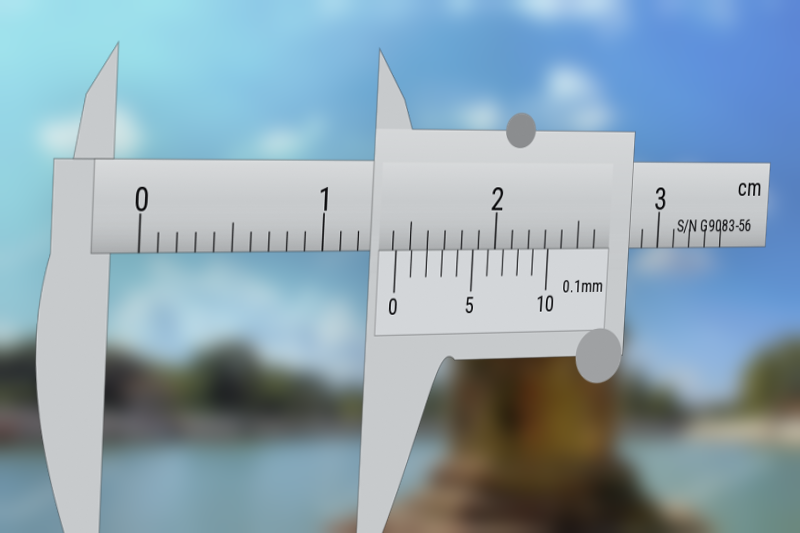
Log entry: **14.2** mm
